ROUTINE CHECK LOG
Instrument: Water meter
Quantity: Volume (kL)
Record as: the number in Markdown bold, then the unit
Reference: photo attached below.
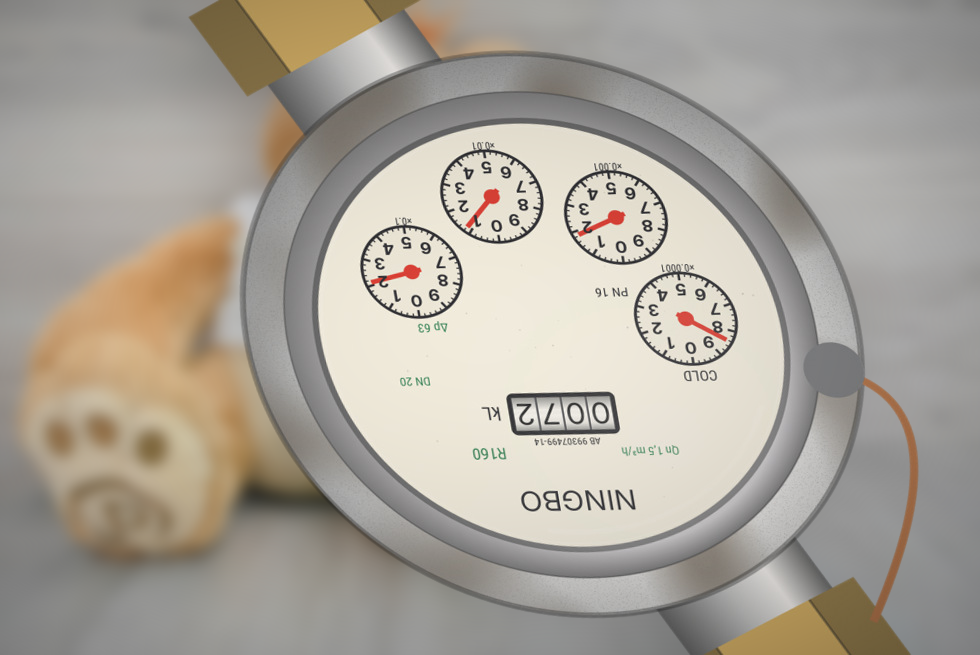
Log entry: **72.2118** kL
